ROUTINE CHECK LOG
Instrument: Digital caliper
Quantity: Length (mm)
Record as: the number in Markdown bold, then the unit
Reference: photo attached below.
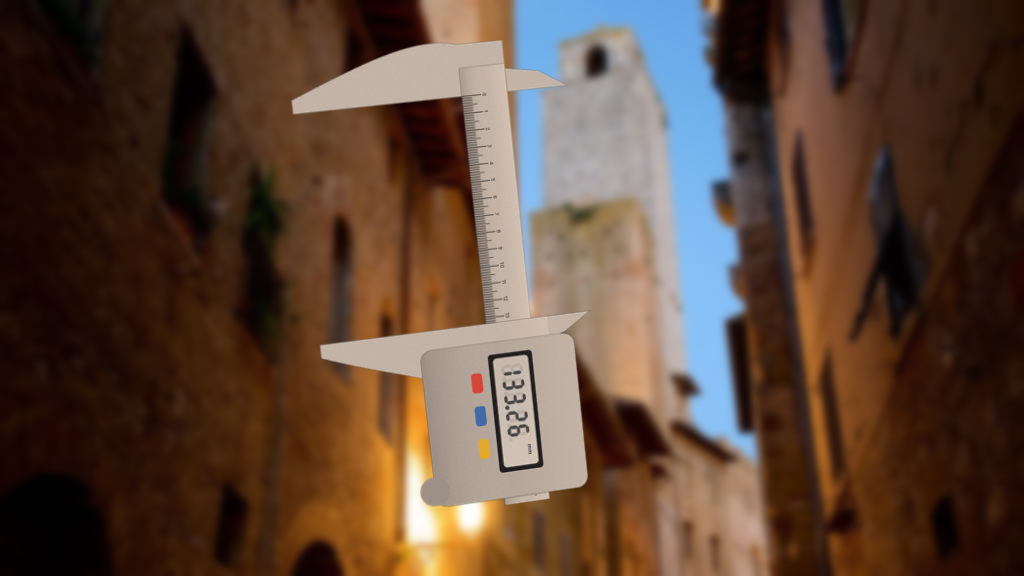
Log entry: **133.26** mm
